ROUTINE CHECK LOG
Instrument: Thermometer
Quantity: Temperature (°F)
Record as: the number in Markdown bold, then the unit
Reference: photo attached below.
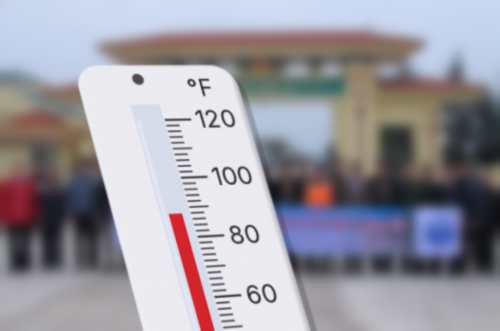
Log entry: **88** °F
